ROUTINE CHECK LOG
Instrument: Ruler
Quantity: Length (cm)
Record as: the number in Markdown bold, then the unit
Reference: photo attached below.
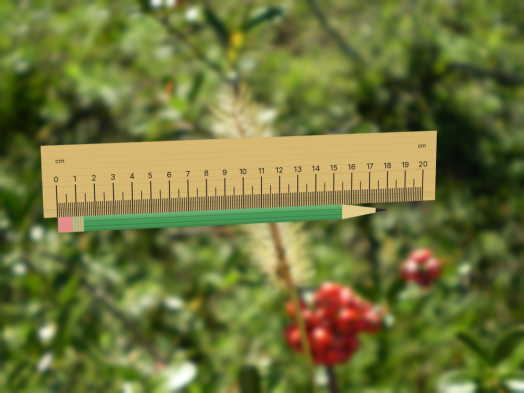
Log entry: **18** cm
